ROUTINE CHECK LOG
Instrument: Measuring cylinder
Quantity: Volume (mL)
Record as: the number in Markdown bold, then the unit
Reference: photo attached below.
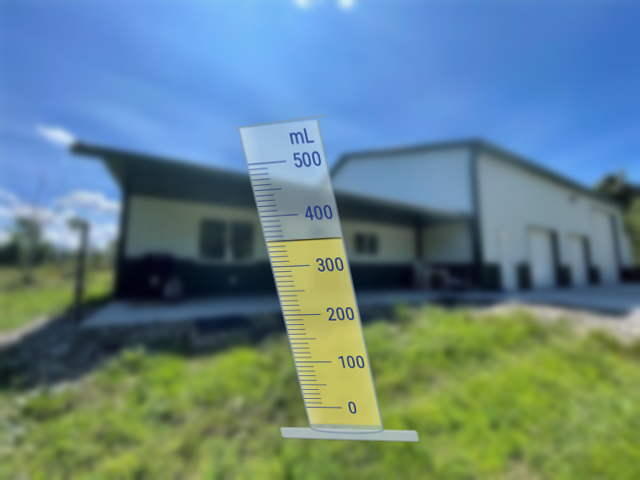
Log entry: **350** mL
